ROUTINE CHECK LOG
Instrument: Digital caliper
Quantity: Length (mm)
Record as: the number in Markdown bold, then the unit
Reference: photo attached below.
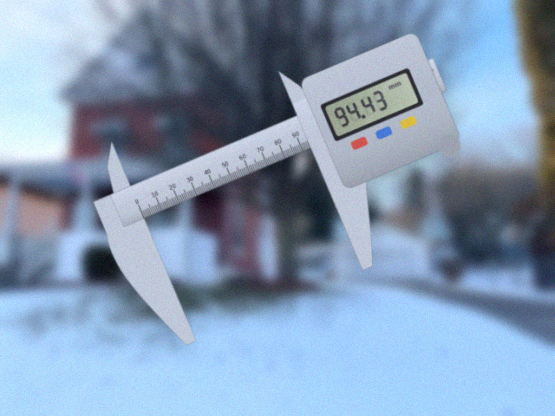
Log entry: **94.43** mm
